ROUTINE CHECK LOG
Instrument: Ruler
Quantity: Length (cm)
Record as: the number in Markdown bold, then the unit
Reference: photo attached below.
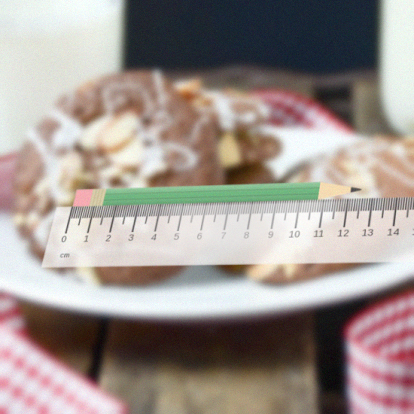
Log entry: **12.5** cm
